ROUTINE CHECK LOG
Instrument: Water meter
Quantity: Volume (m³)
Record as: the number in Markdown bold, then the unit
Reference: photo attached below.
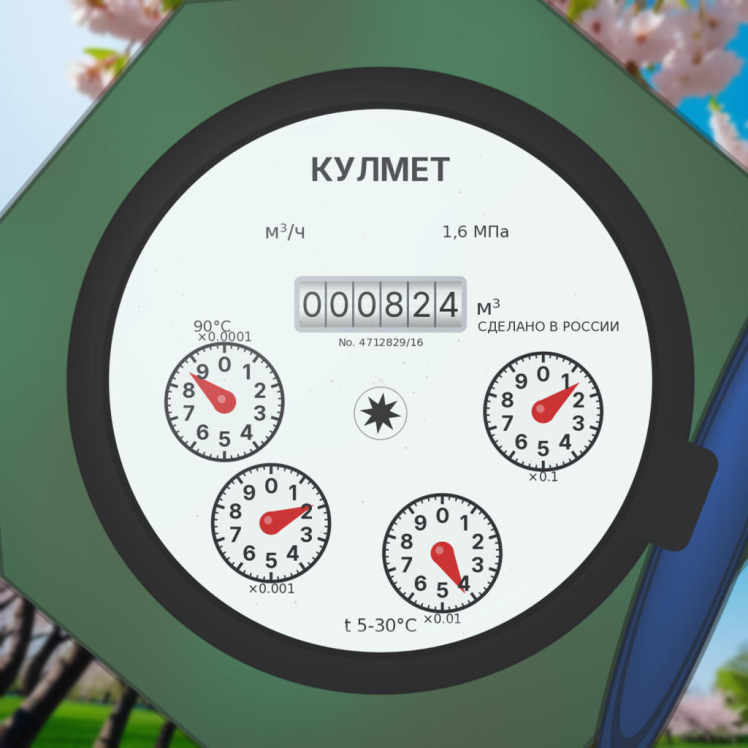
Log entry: **824.1418** m³
